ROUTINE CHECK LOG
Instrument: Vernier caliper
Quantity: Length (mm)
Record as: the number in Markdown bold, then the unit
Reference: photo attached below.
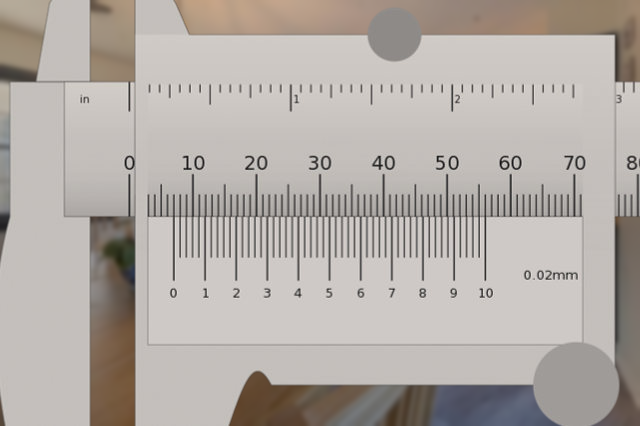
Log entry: **7.0** mm
